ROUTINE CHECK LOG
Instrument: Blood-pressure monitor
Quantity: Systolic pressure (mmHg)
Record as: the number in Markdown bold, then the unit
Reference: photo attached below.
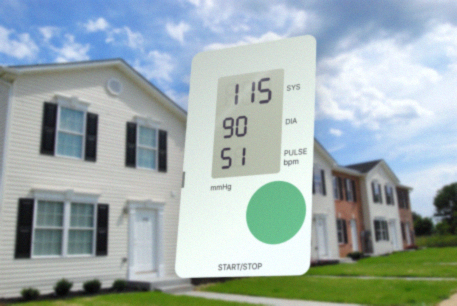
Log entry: **115** mmHg
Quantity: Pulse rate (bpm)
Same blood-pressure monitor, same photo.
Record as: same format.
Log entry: **51** bpm
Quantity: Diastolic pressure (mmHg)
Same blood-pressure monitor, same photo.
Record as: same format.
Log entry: **90** mmHg
